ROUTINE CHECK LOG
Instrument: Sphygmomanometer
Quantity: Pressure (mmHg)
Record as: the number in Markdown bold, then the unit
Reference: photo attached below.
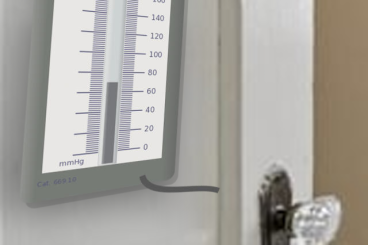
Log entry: **70** mmHg
